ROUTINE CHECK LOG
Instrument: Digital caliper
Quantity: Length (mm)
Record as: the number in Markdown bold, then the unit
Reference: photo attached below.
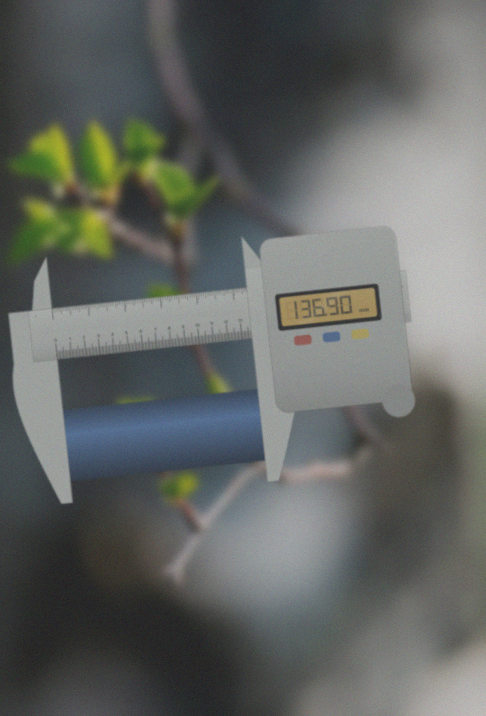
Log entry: **136.90** mm
